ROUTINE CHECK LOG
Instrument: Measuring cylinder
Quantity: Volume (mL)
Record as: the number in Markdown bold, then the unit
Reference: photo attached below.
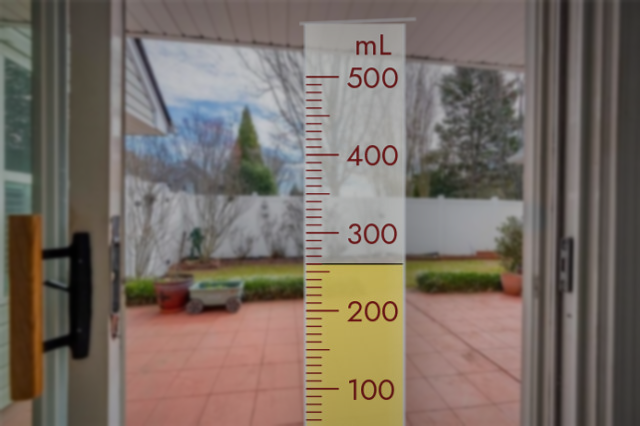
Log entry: **260** mL
